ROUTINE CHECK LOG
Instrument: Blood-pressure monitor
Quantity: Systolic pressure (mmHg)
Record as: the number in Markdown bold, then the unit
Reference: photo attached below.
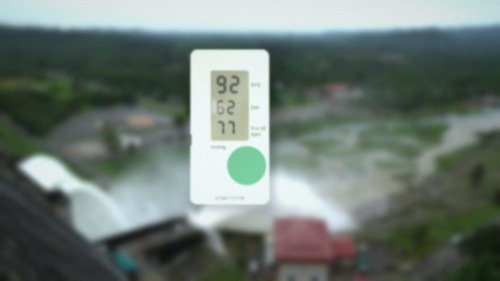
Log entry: **92** mmHg
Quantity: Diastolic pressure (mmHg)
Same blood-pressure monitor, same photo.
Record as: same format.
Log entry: **62** mmHg
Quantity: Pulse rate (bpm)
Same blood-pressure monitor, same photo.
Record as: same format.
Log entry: **77** bpm
